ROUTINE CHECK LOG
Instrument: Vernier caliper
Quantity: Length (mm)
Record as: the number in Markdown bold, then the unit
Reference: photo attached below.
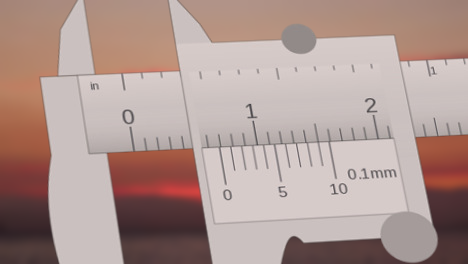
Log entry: **6.9** mm
